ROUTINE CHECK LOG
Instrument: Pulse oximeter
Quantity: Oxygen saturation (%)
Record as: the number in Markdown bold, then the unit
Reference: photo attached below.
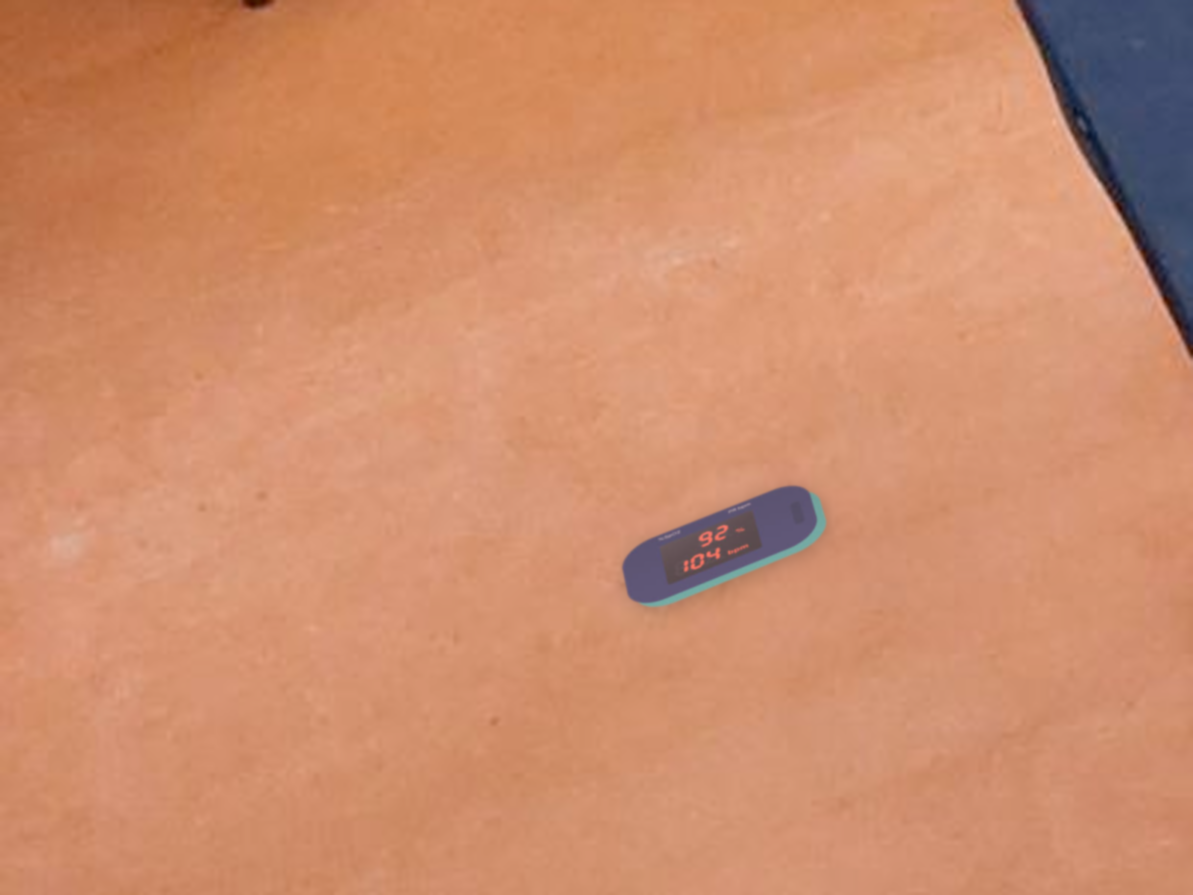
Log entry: **92** %
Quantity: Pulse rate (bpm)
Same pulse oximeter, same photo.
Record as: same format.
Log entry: **104** bpm
